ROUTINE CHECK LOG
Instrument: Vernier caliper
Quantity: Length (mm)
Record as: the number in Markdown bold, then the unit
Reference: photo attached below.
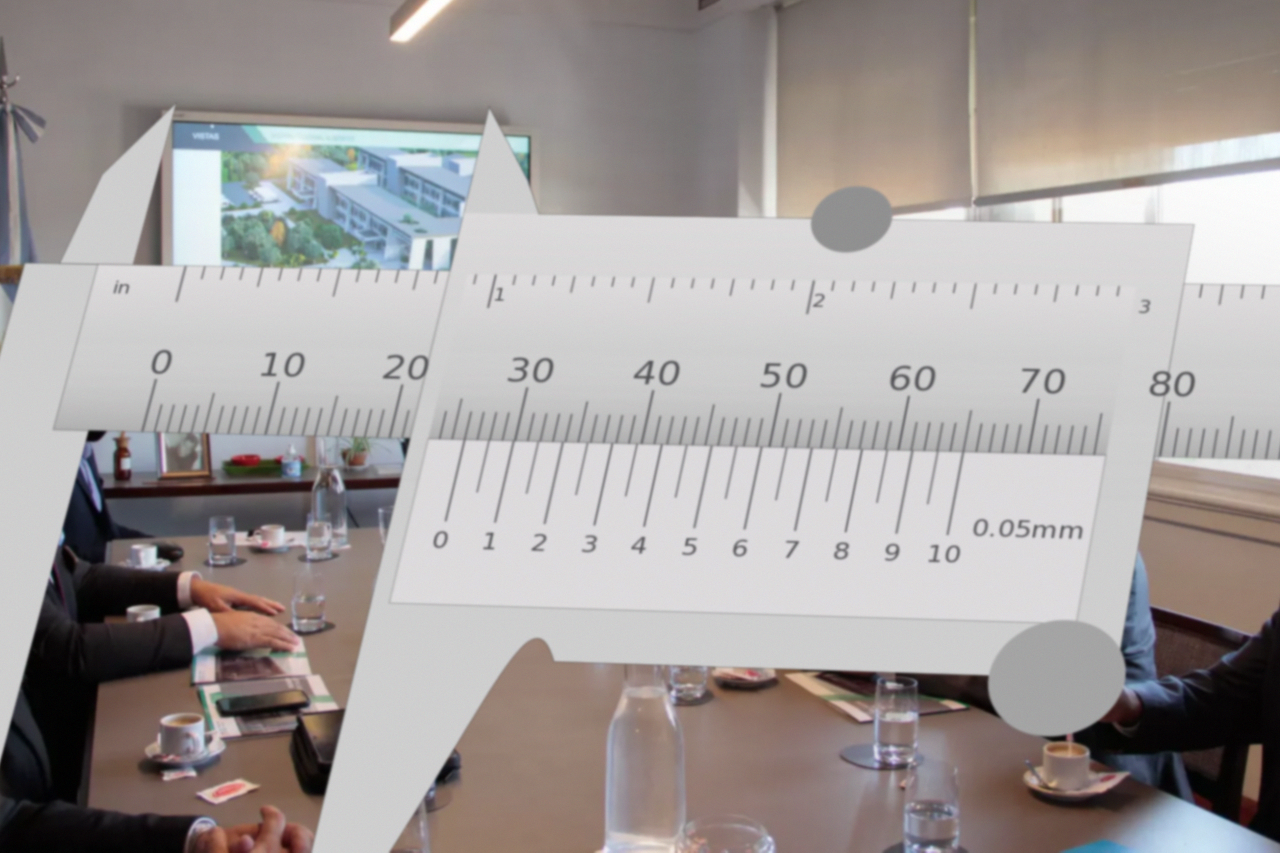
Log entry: **26.0** mm
